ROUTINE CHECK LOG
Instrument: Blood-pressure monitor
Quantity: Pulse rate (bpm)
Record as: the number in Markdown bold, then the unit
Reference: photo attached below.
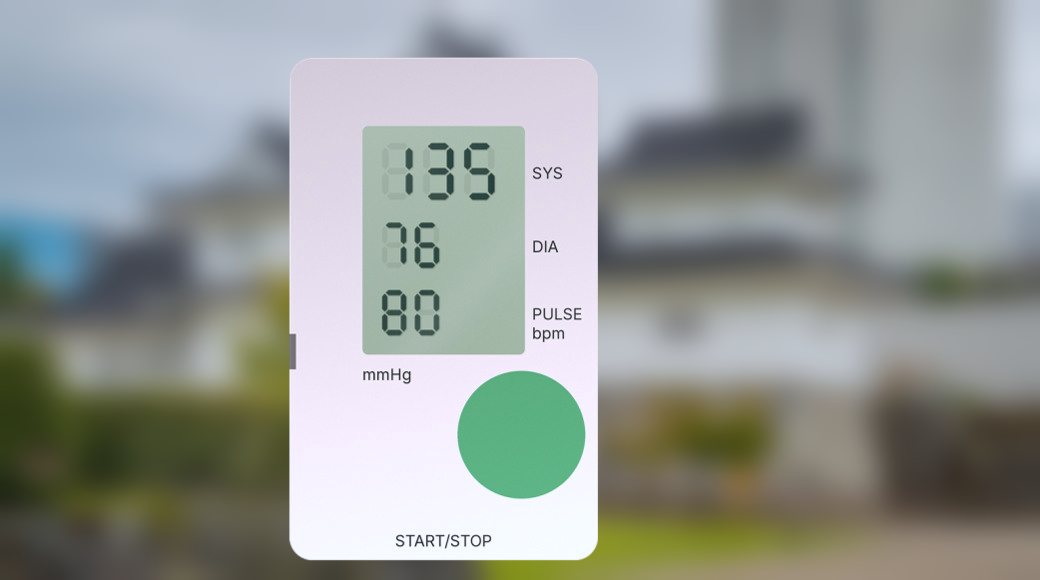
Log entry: **80** bpm
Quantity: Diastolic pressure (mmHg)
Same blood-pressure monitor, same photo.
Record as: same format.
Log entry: **76** mmHg
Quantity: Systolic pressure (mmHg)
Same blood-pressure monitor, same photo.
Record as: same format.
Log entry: **135** mmHg
